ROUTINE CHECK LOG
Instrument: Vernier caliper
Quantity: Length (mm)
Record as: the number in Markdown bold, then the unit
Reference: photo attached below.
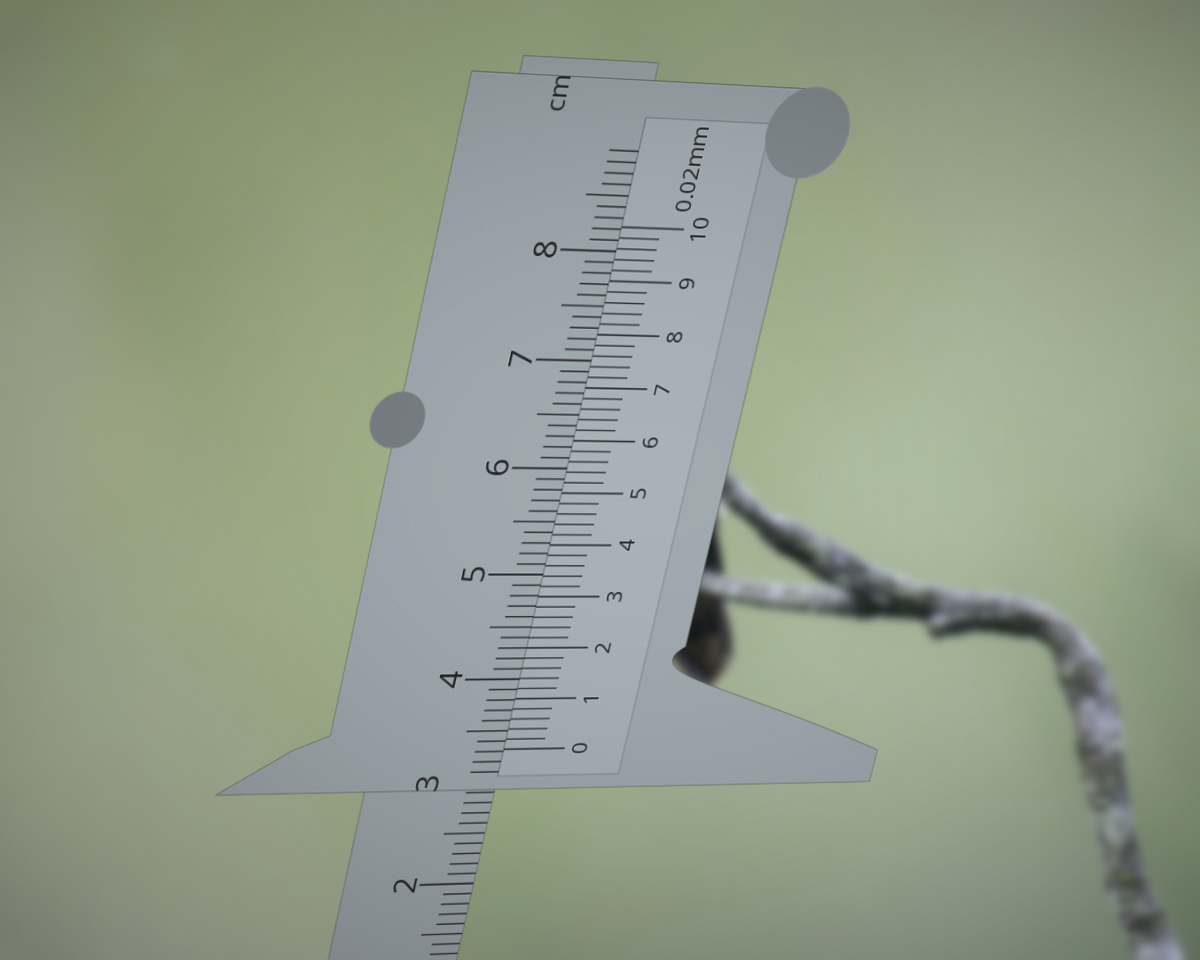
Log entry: **33.2** mm
